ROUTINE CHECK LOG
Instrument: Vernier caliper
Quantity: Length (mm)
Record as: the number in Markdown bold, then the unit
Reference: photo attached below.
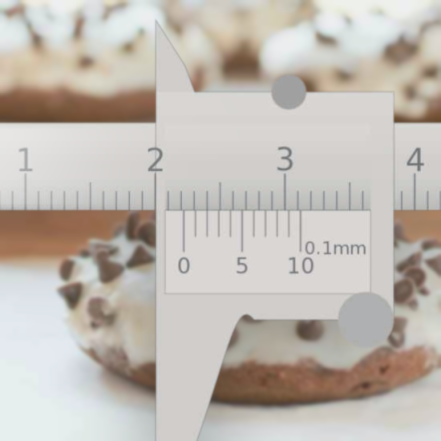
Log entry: **22.2** mm
